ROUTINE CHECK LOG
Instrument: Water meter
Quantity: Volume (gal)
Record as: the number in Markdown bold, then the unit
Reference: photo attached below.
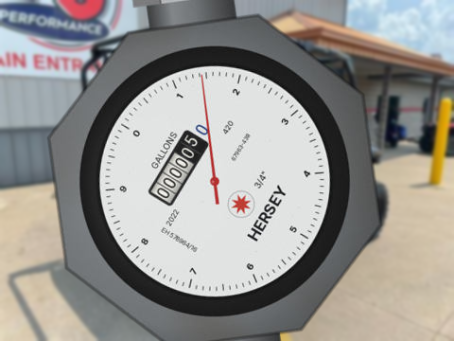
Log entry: **51.4** gal
